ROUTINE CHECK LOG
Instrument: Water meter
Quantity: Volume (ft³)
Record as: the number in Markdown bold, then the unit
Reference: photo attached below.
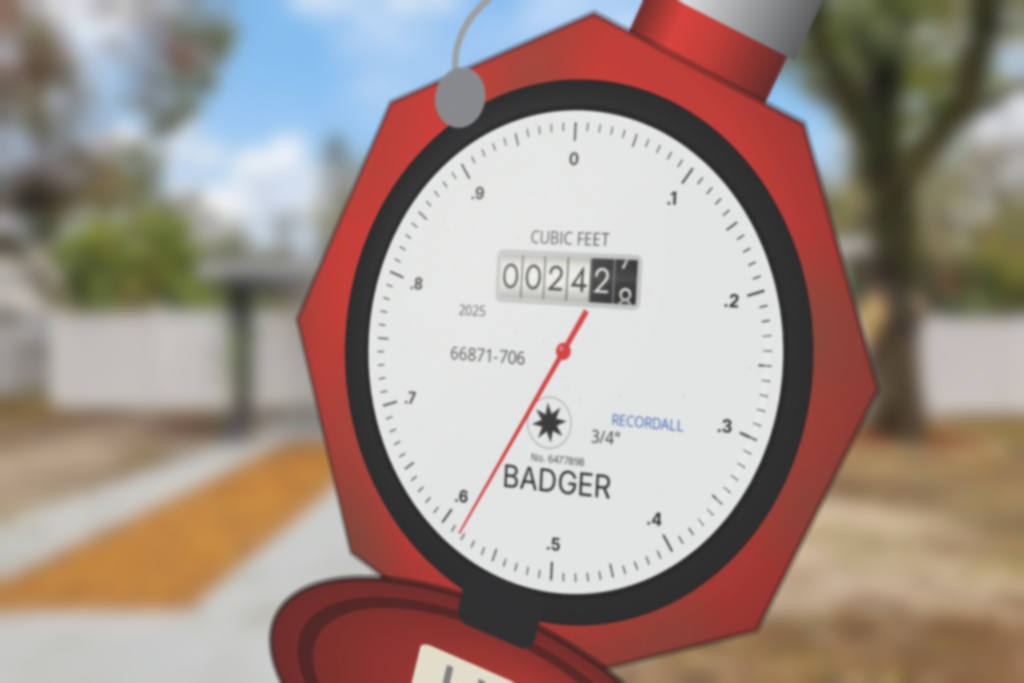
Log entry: **2427.58** ft³
